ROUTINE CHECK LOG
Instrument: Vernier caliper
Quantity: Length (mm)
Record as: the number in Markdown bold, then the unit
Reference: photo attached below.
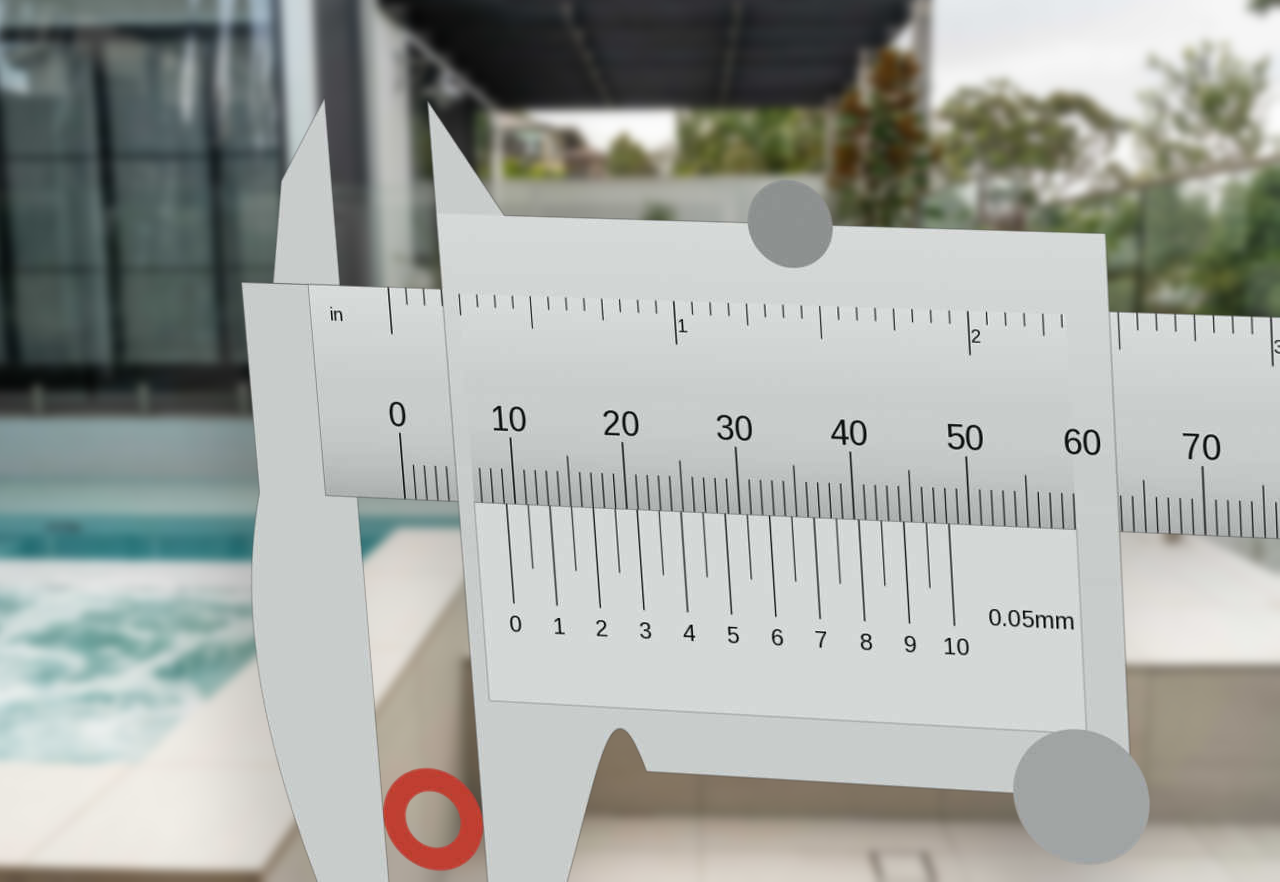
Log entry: **9.2** mm
